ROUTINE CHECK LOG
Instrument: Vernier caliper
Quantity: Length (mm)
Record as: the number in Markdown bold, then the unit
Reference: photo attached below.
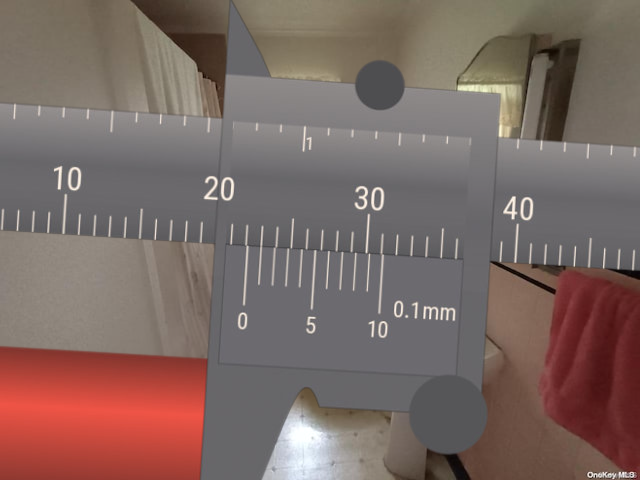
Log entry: **22.1** mm
